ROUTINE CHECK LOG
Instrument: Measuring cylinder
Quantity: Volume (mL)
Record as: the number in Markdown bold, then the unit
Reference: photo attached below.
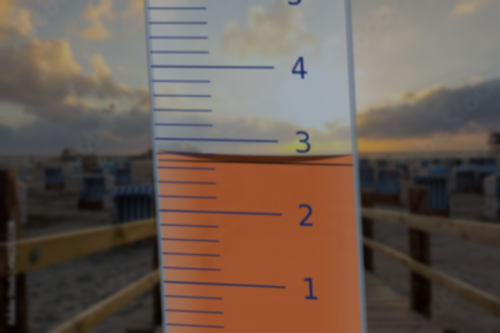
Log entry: **2.7** mL
